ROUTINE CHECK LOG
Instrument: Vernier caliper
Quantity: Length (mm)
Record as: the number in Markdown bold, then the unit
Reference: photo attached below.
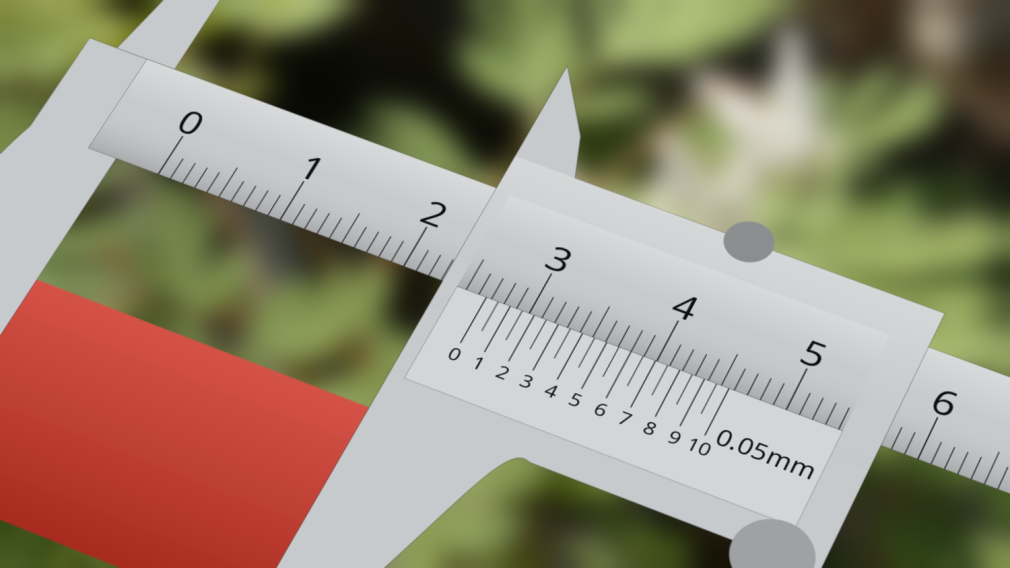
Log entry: **26.6** mm
